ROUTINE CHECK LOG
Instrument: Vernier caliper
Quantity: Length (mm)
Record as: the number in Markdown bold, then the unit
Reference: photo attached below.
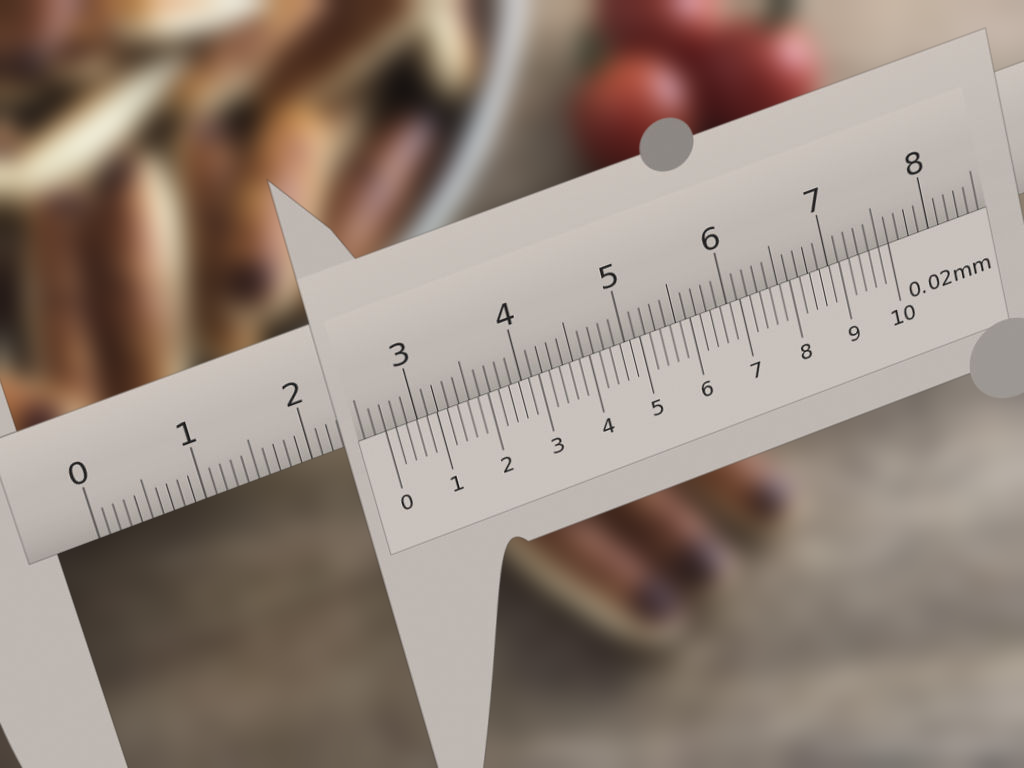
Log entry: **27.0** mm
